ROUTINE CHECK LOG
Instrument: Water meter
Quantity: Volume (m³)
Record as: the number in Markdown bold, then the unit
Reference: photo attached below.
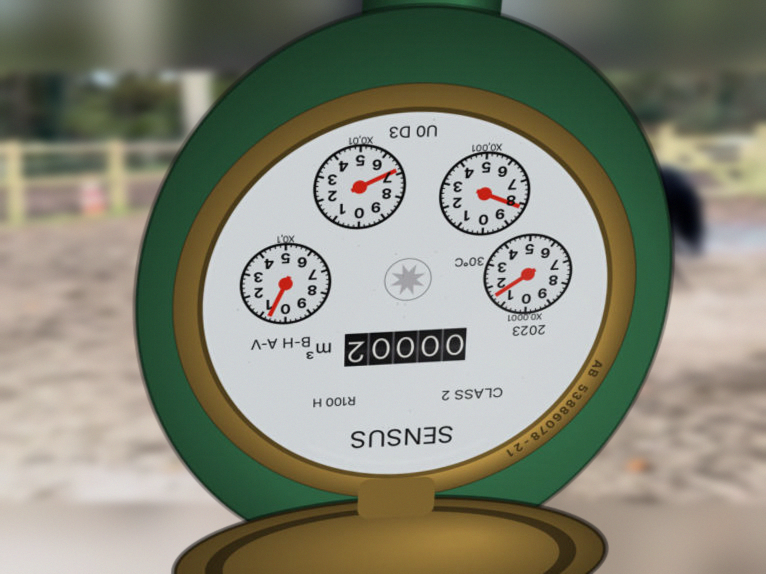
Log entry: **2.0681** m³
